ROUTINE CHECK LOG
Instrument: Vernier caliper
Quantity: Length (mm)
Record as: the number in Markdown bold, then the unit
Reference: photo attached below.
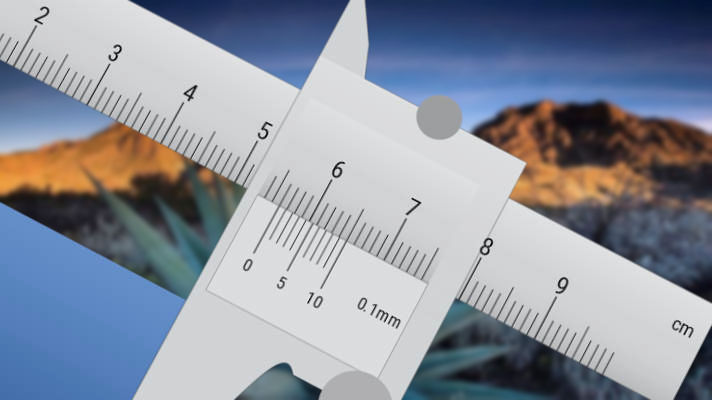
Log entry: **56.0** mm
